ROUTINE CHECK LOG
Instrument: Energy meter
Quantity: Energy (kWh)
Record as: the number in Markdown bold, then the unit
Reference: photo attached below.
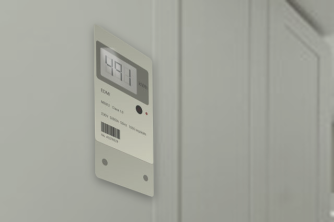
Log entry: **491** kWh
